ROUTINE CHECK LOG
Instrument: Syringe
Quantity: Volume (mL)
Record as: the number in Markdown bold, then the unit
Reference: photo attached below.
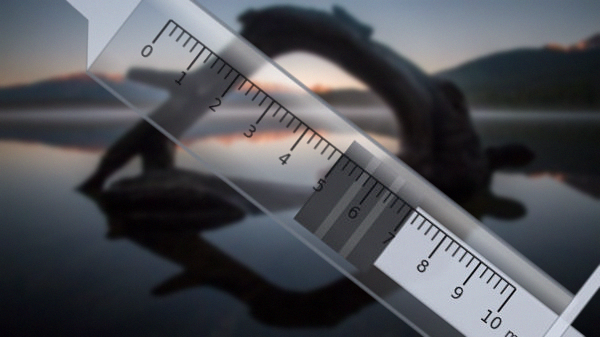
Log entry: **5** mL
